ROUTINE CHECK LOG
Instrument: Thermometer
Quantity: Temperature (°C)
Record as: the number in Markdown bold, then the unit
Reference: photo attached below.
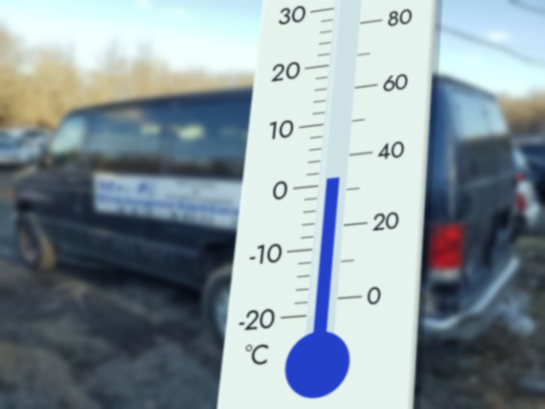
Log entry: **1** °C
